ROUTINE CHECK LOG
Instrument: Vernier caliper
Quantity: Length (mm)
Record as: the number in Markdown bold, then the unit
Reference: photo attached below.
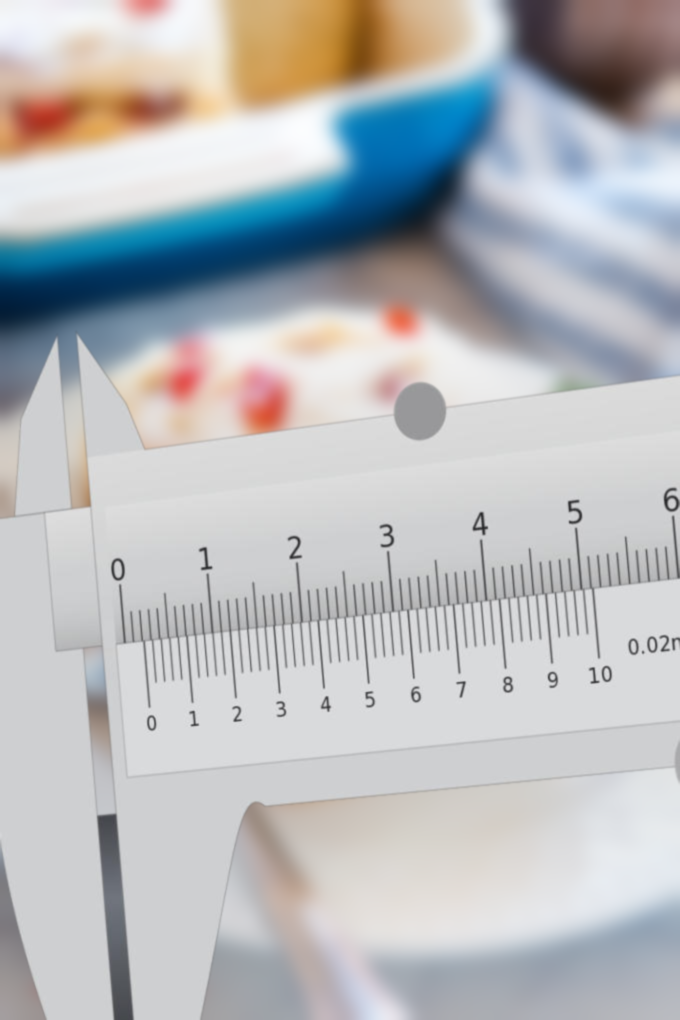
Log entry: **2.2** mm
